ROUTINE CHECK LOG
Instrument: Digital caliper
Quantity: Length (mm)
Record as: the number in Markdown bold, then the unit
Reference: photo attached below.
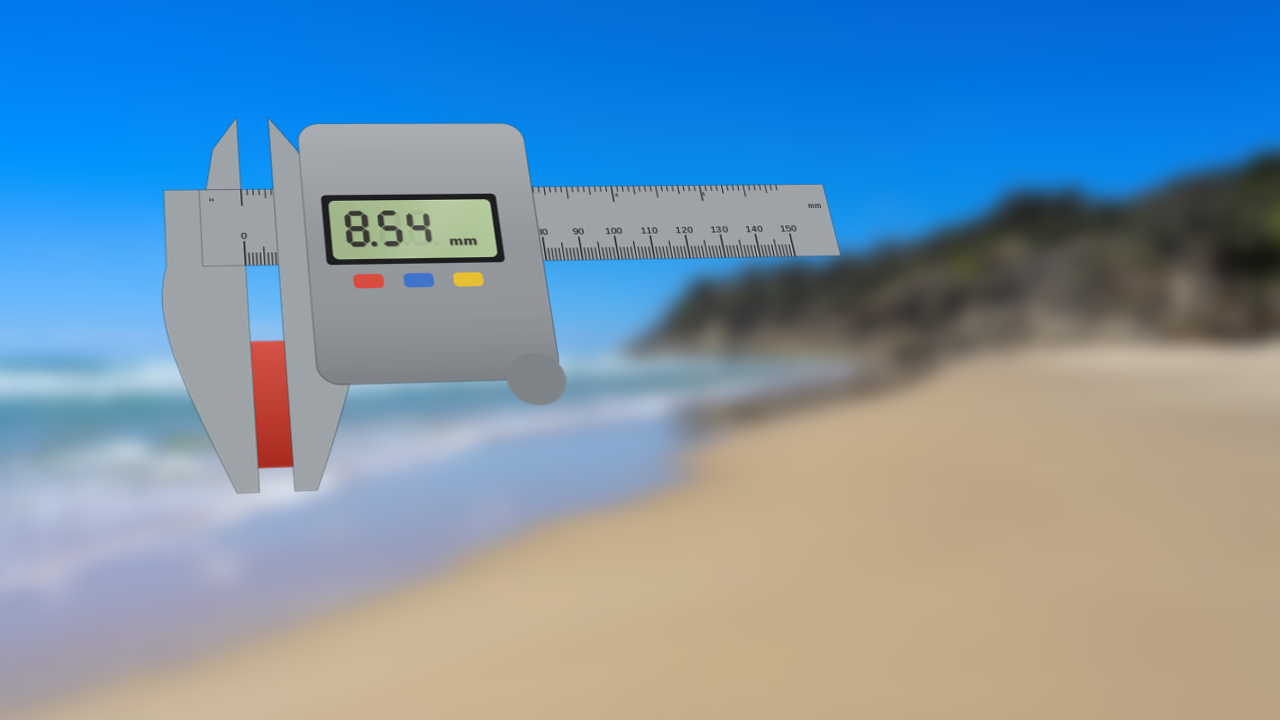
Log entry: **8.54** mm
